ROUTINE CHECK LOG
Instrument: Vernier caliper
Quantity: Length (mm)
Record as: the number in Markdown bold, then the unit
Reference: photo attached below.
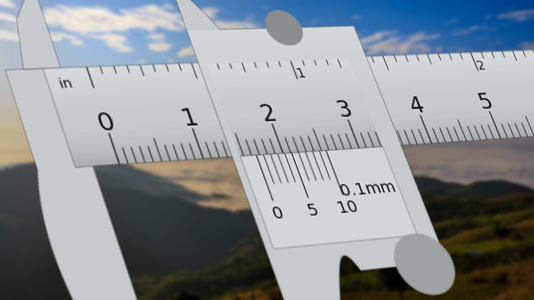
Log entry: **16.6** mm
